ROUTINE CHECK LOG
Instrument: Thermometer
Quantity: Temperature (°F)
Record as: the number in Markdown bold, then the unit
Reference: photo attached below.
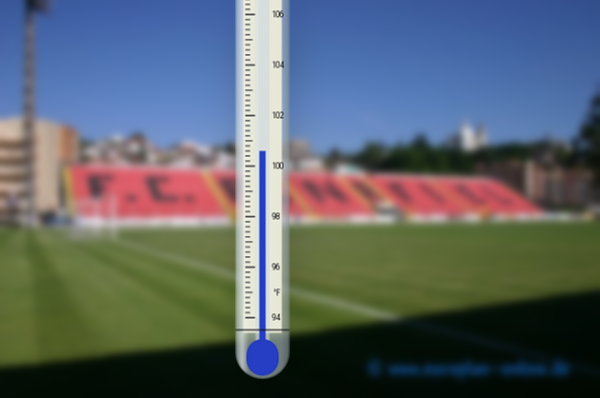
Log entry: **100.6** °F
